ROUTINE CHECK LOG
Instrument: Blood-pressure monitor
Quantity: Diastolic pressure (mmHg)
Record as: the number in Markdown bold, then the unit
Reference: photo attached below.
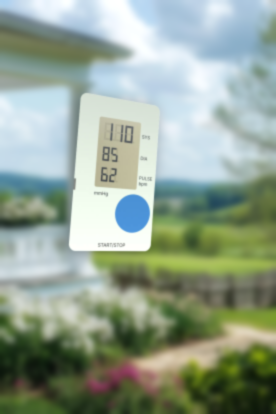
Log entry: **85** mmHg
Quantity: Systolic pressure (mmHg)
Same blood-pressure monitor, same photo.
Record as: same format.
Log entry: **110** mmHg
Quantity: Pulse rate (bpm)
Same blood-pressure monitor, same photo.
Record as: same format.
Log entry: **62** bpm
